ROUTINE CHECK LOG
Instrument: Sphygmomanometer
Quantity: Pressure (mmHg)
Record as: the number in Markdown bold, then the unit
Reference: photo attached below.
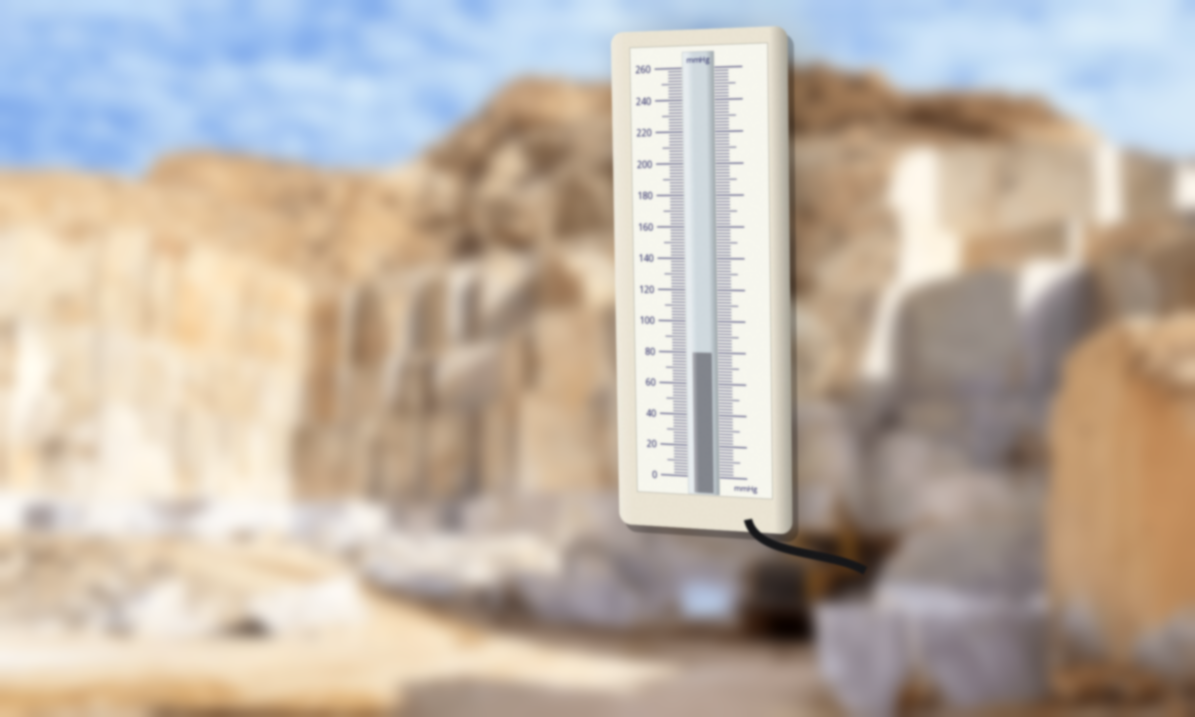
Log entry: **80** mmHg
